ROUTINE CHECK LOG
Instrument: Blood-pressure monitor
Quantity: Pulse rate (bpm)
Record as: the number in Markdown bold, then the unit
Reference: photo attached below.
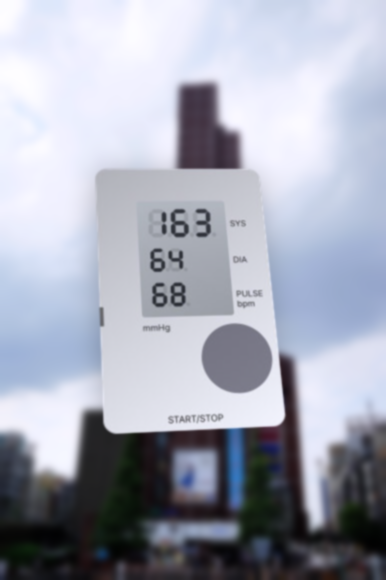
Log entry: **68** bpm
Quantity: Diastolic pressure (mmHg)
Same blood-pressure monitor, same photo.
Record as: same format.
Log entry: **64** mmHg
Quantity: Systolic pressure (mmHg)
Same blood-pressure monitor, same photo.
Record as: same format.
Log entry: **163** mmHg
